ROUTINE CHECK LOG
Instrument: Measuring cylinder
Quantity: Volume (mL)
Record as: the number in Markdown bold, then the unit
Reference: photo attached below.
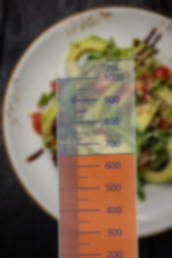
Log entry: **650** mL
